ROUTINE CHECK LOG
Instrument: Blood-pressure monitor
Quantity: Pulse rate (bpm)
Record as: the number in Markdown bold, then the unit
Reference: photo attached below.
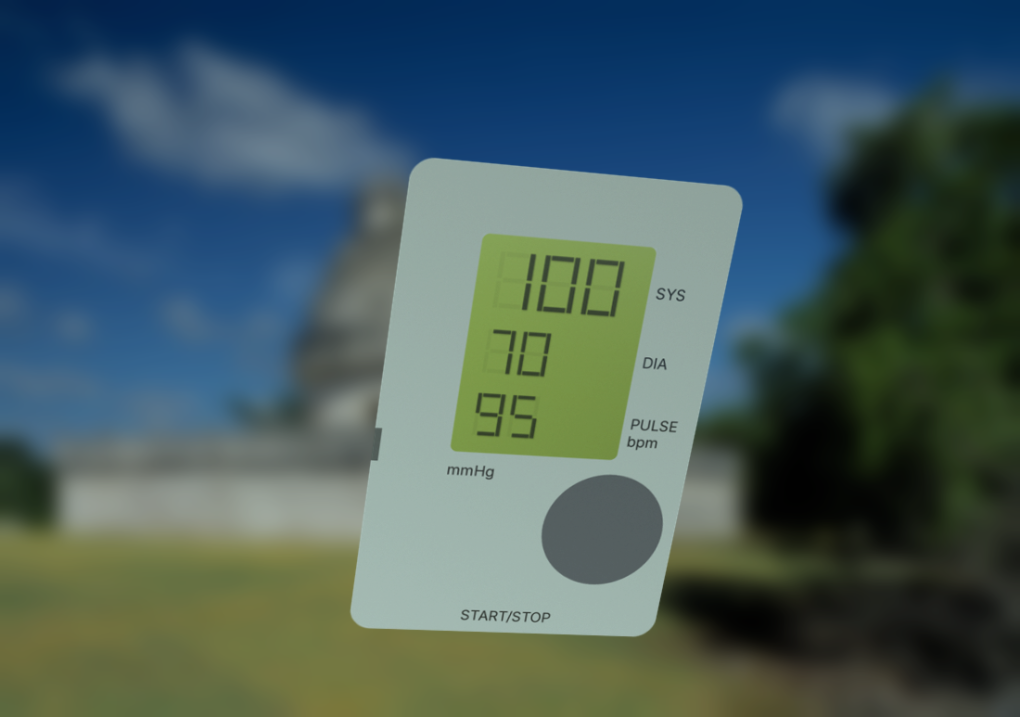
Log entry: **95** bpm
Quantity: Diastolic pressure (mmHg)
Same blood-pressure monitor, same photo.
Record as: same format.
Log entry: **70** mmHg
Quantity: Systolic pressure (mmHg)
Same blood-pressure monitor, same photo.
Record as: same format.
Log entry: **100** mmHg
